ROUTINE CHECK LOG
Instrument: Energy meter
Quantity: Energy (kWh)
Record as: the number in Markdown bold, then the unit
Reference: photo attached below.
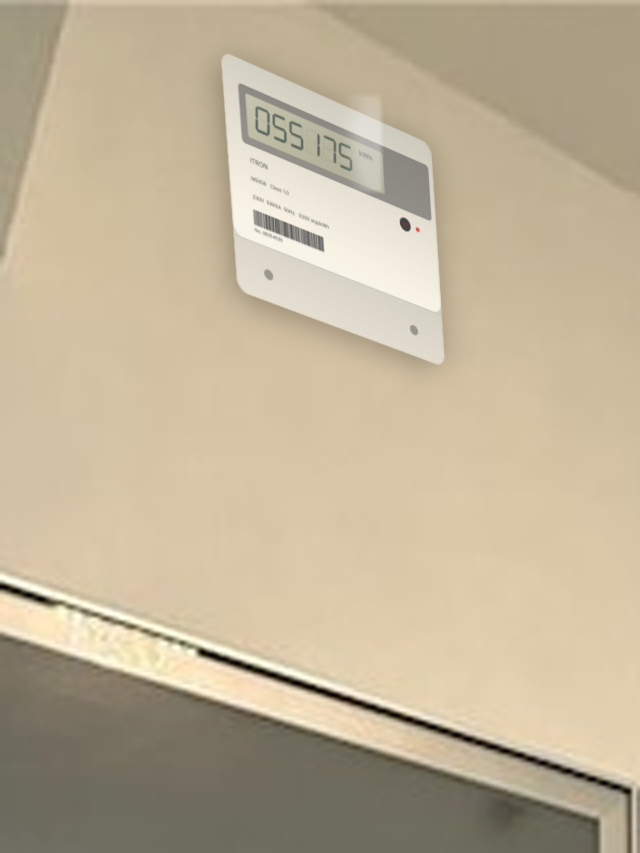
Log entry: **55175** kWh
